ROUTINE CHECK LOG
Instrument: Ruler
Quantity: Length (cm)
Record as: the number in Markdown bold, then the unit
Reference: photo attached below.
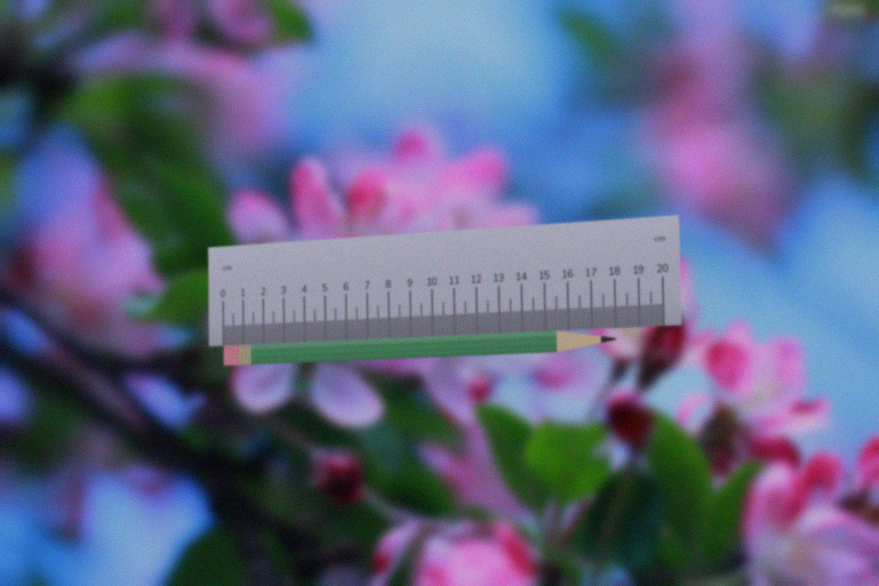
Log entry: **18** cm
